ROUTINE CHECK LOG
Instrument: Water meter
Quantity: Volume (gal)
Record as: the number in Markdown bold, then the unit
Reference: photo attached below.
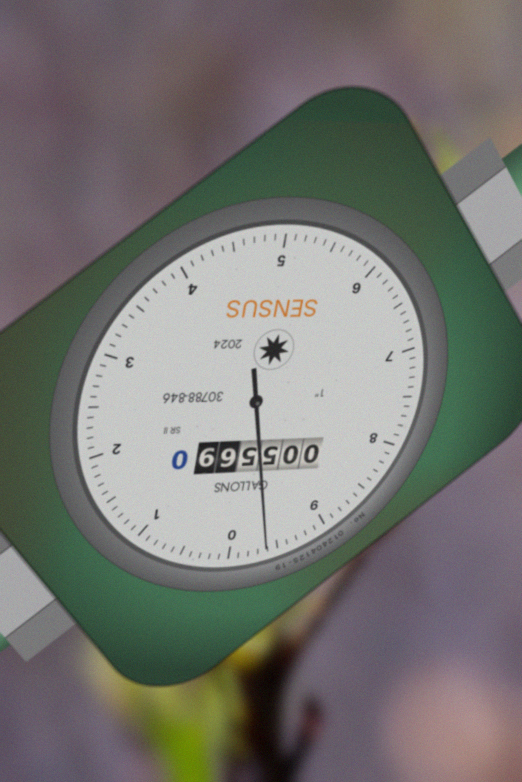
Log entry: **55689.6** gal
